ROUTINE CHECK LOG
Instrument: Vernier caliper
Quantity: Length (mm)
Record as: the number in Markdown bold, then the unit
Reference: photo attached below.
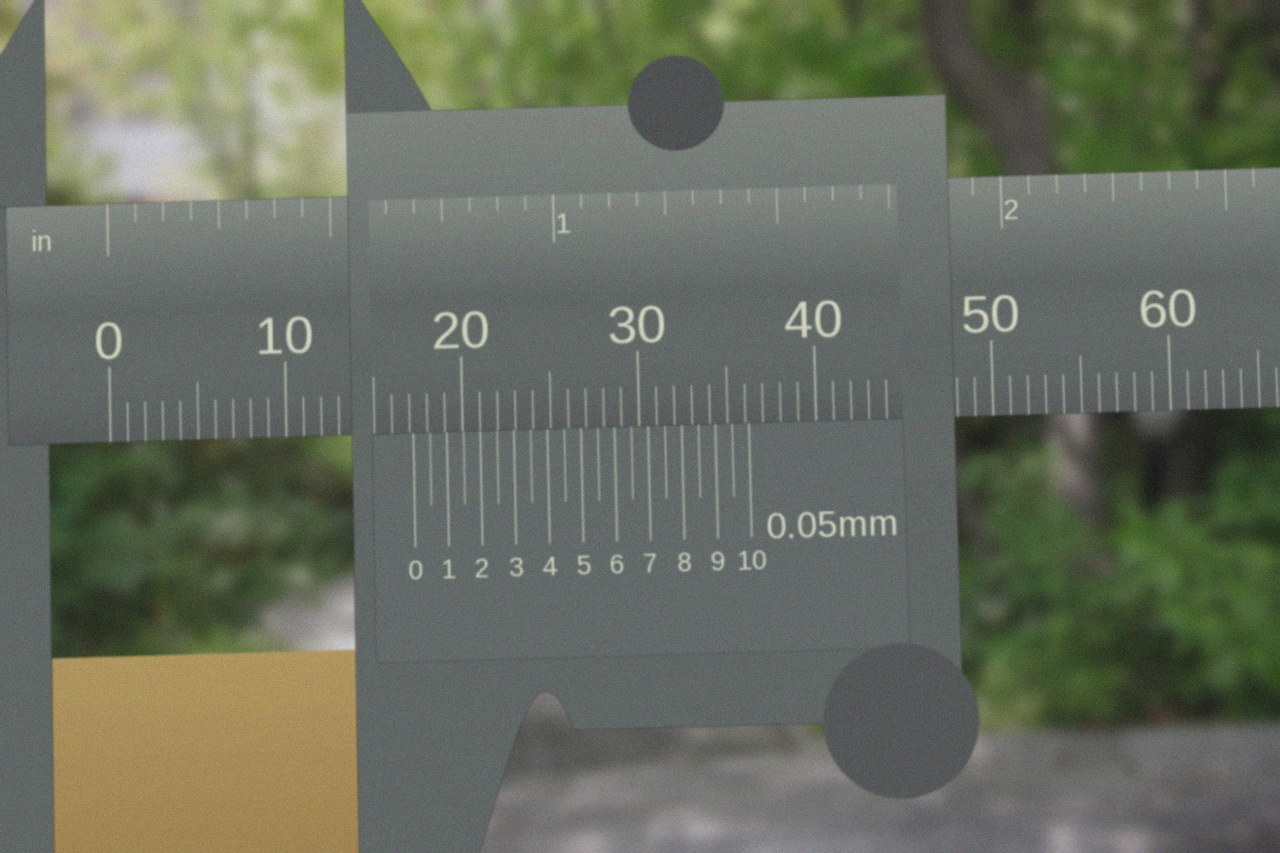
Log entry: **17.2** mm
